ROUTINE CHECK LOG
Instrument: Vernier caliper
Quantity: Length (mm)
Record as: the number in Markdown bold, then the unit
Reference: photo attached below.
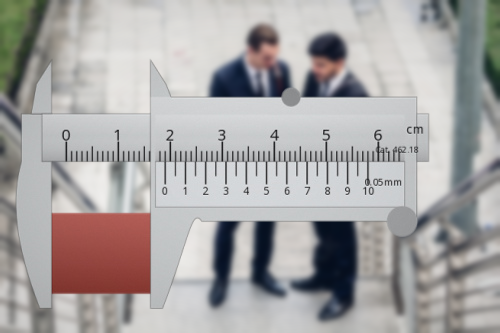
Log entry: **19.0** mm
